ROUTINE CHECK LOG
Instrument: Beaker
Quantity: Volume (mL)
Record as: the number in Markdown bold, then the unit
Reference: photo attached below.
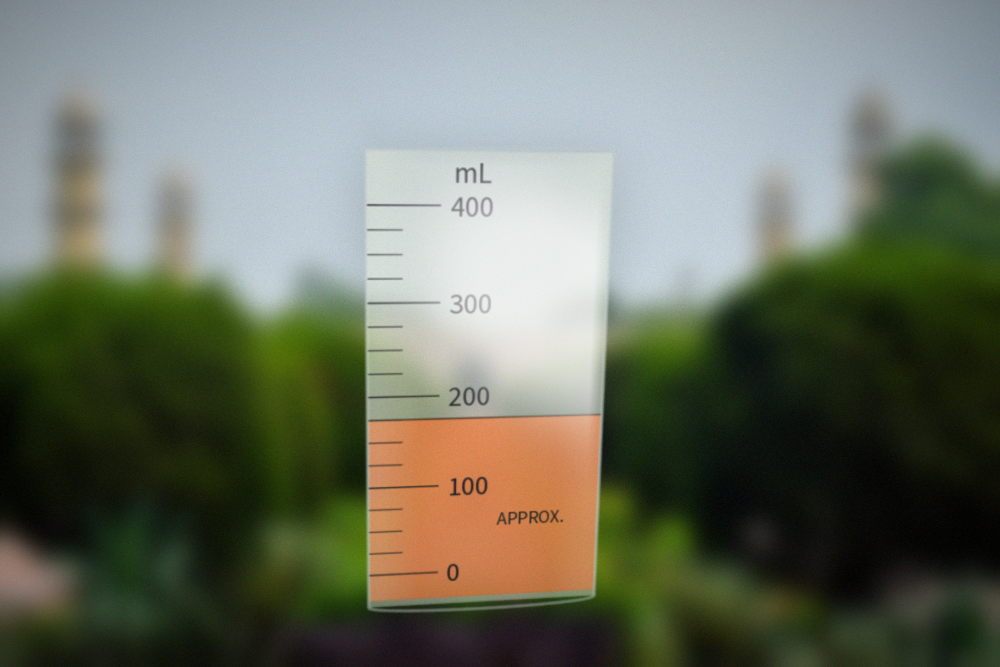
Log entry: **175** mL
